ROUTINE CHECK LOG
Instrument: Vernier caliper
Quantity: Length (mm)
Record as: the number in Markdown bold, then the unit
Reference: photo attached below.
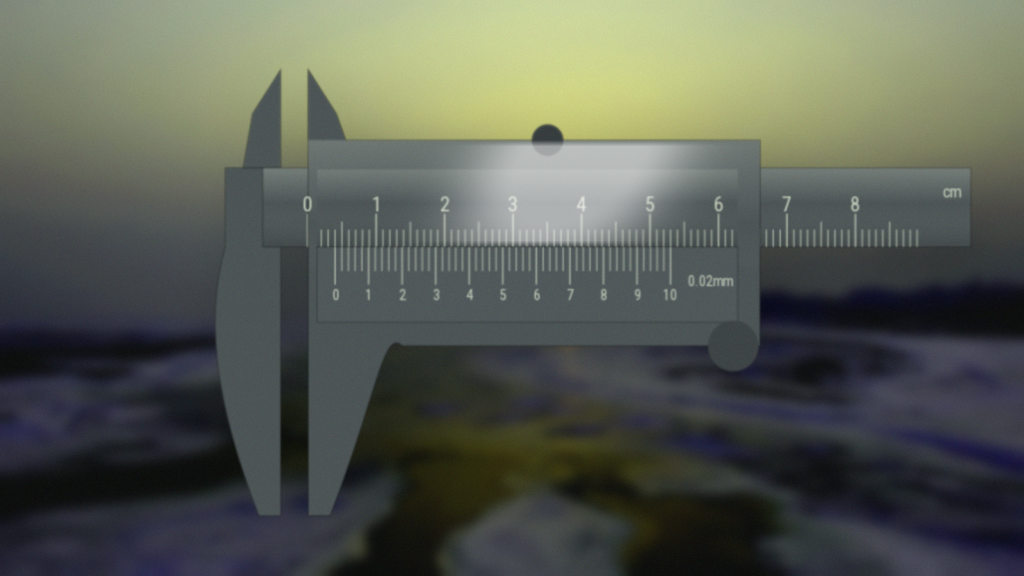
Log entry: **4.0** mm
